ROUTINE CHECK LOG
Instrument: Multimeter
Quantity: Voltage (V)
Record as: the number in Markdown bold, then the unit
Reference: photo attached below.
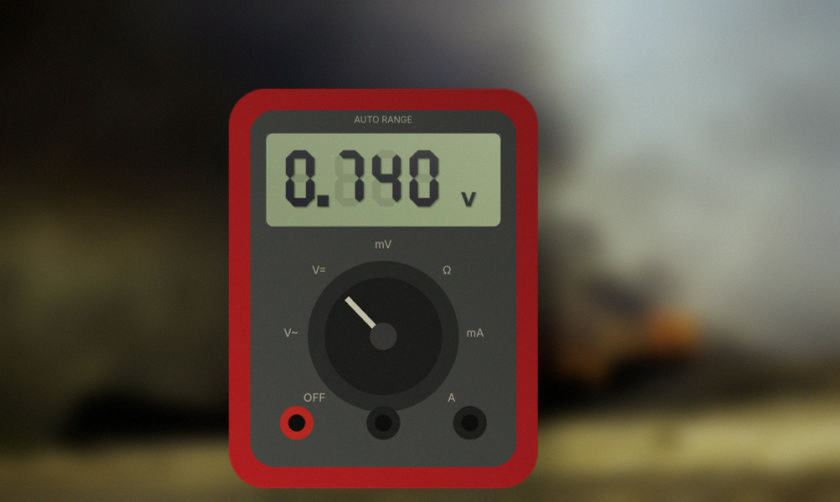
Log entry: **0.740** V
